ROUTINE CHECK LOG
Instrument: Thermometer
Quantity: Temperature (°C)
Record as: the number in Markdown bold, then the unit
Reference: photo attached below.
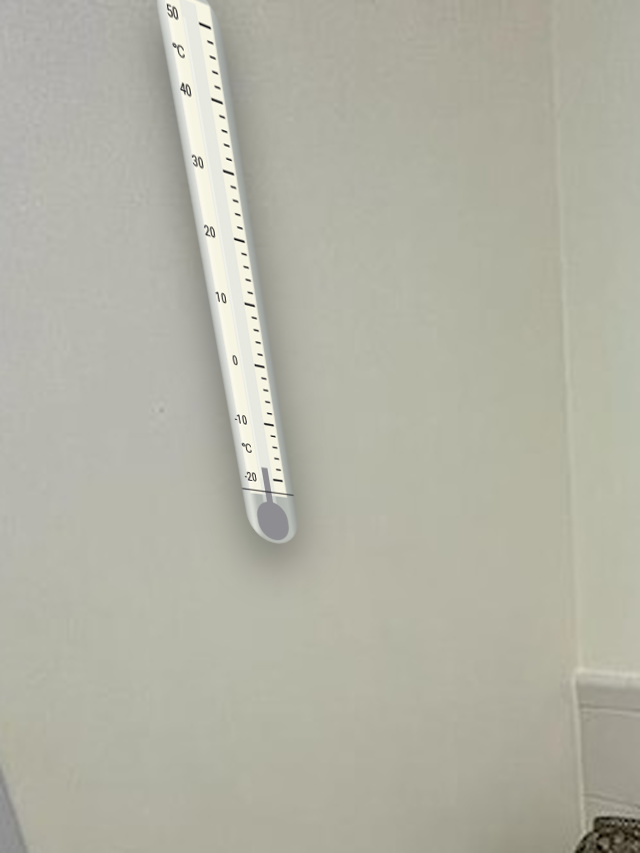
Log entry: **-18** °C
